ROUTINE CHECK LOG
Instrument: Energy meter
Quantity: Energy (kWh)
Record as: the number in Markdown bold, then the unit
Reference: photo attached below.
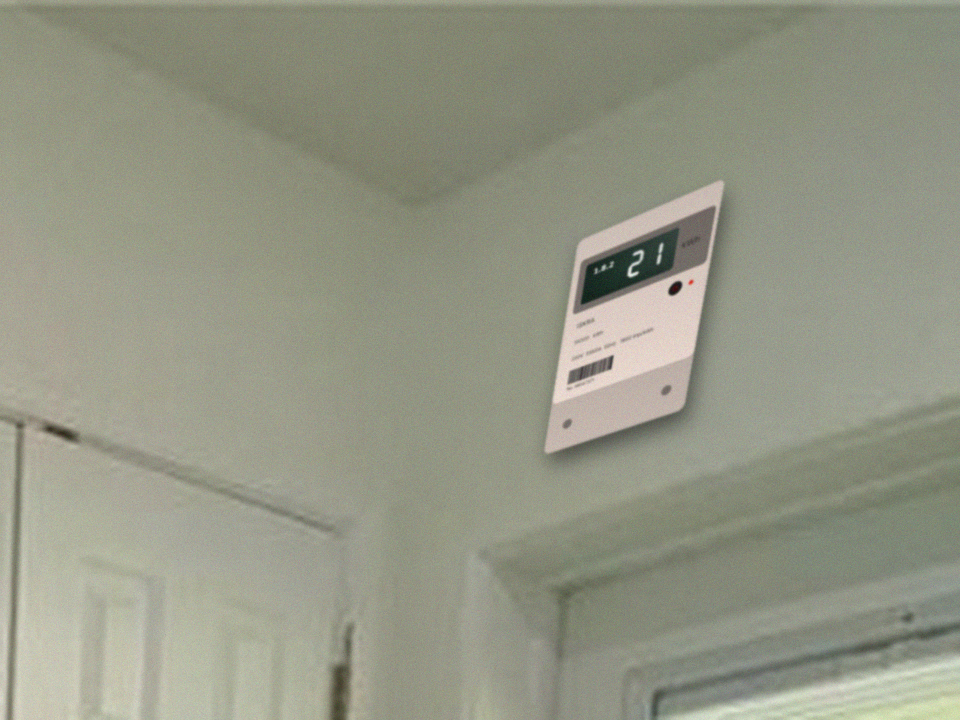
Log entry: **21** kWh
